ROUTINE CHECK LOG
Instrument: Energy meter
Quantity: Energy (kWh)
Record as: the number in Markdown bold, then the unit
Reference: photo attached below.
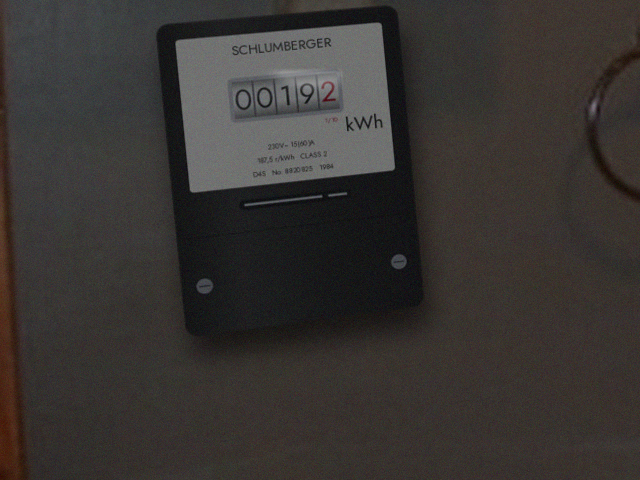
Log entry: **19.2** kWh
